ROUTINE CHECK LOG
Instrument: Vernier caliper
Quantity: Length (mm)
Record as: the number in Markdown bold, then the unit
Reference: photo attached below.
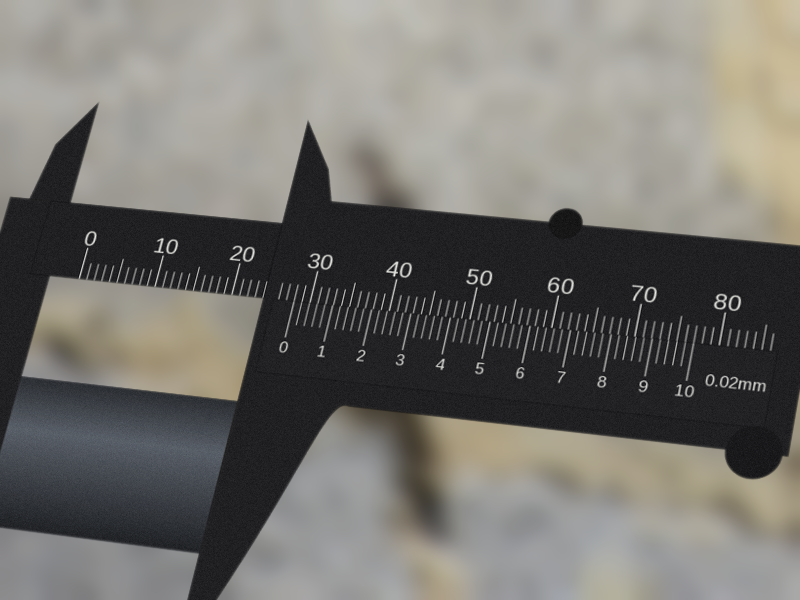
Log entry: **28.0** mm
